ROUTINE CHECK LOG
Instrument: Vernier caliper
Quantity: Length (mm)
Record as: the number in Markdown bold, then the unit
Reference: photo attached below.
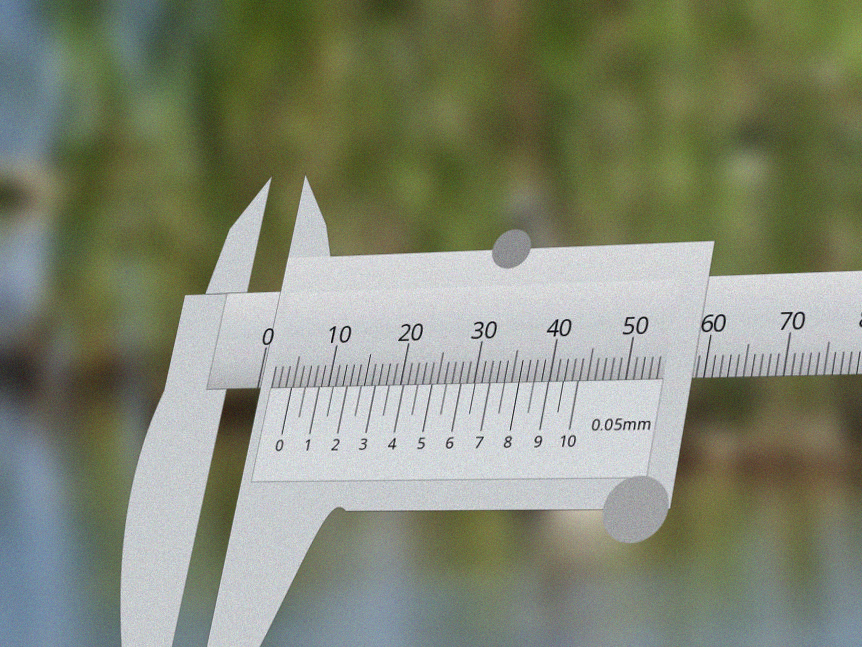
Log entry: **4.8** mm
